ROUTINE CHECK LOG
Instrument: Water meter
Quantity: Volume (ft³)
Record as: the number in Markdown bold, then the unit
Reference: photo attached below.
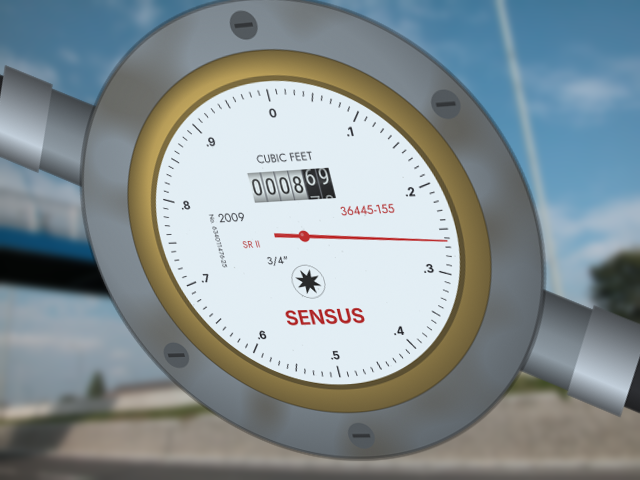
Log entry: **869.26** ft³
